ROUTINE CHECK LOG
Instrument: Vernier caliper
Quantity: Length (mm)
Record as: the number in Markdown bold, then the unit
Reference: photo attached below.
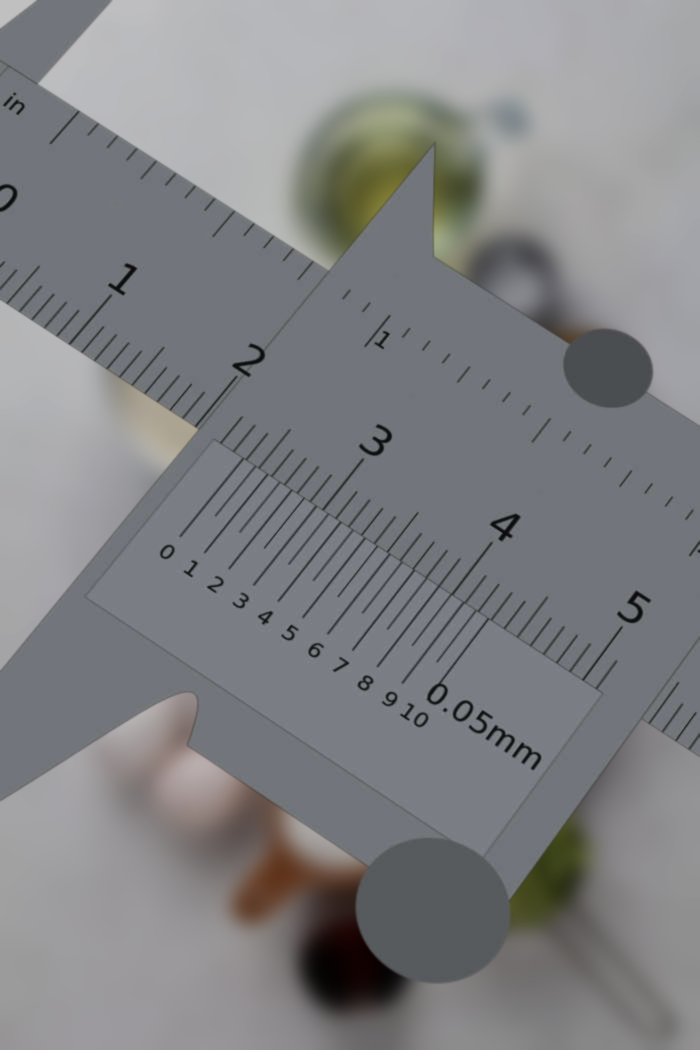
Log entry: **23.8** mm
